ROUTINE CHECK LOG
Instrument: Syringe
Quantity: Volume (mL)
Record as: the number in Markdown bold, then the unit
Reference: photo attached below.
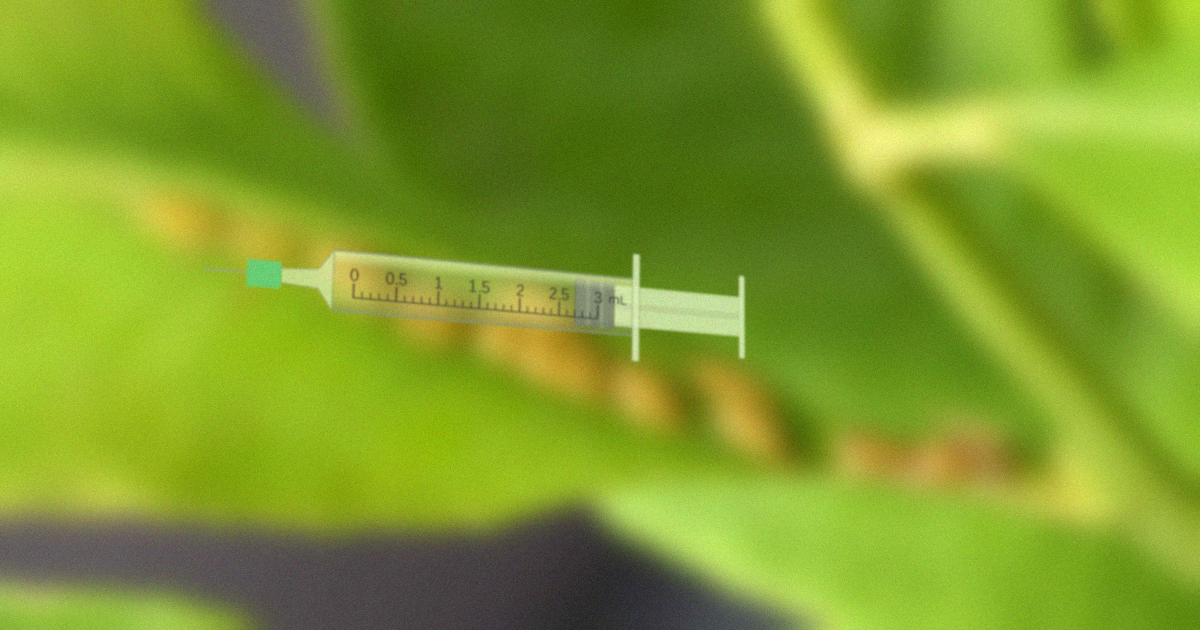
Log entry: **2.7** mL
